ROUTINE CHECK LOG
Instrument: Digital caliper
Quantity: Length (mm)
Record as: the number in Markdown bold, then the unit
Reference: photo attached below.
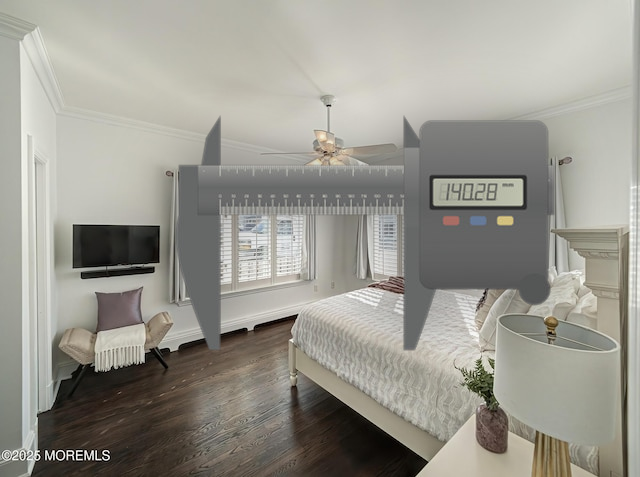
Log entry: **140.28** mm
